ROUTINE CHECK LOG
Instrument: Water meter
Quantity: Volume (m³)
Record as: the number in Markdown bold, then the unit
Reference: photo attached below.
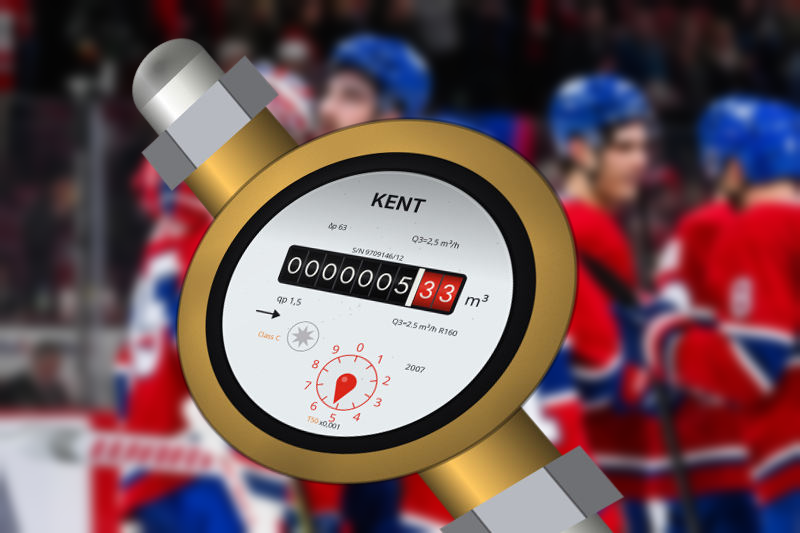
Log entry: **5.335** m³
